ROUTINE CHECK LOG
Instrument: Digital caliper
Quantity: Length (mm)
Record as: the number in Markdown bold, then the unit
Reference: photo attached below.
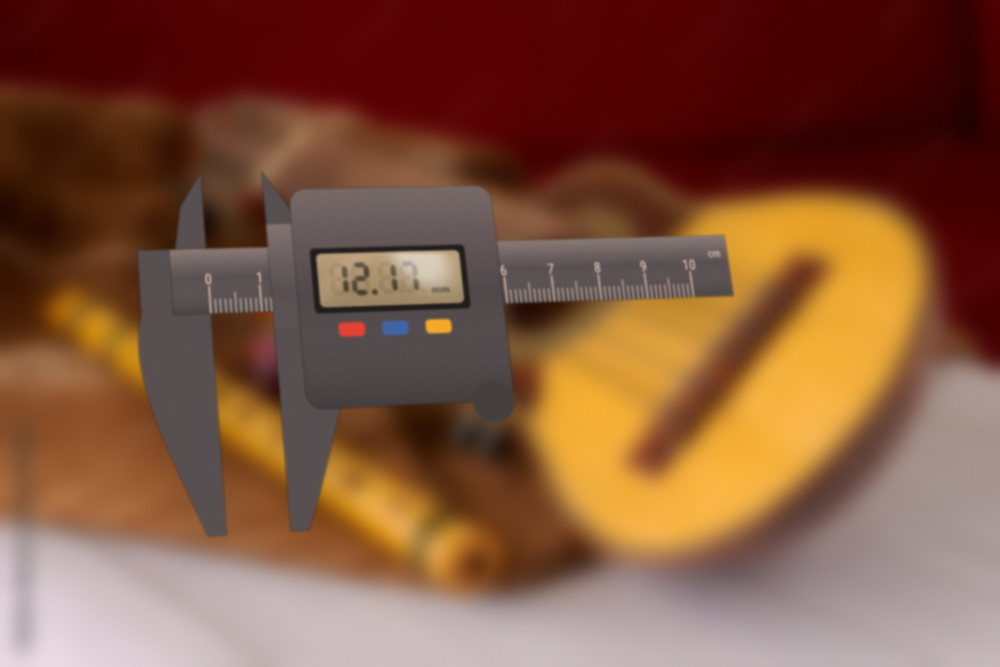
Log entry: **12.17** mm
